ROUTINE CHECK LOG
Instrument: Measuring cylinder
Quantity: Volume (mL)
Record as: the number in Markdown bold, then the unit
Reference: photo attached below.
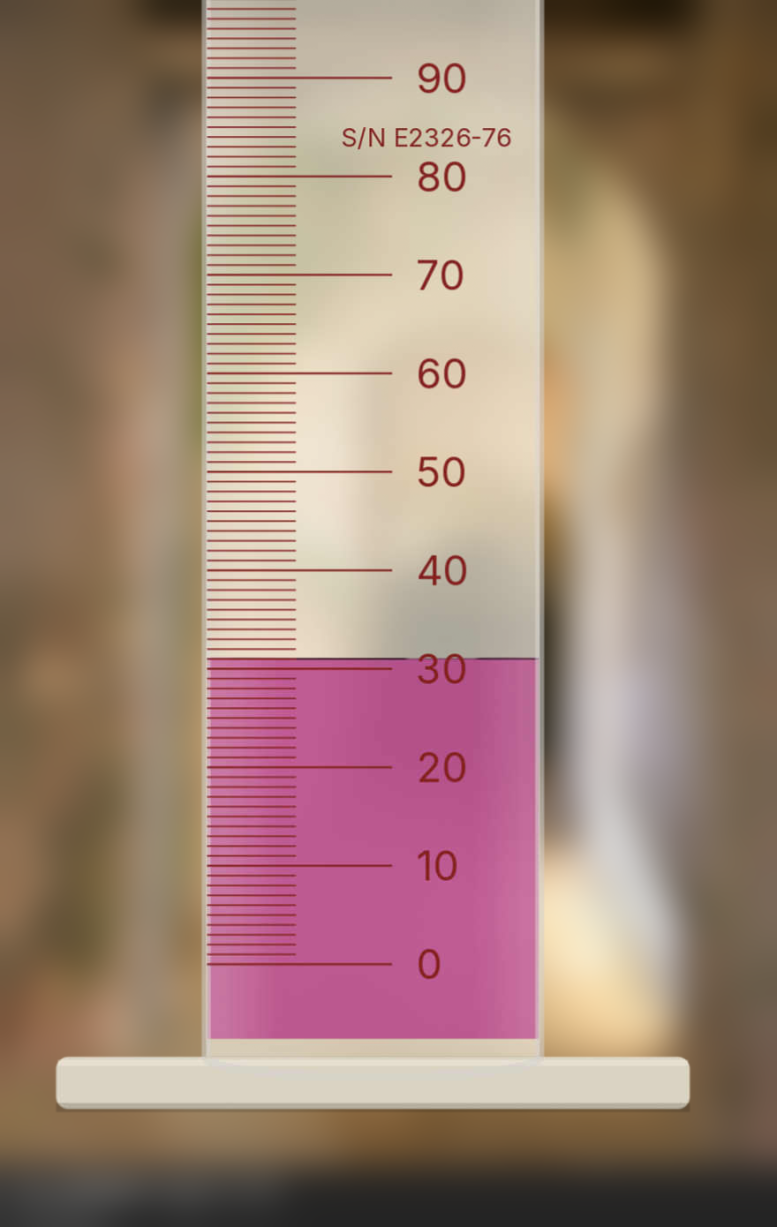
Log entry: **31** mL
